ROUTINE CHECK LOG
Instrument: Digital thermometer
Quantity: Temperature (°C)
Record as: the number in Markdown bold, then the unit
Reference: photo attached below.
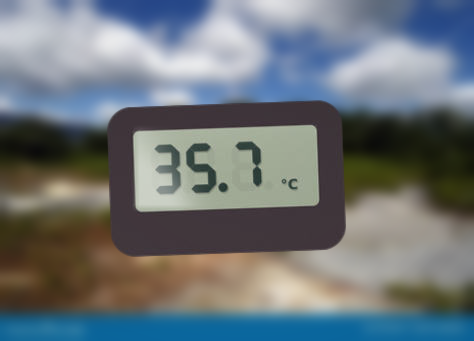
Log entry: **35.7** °C
